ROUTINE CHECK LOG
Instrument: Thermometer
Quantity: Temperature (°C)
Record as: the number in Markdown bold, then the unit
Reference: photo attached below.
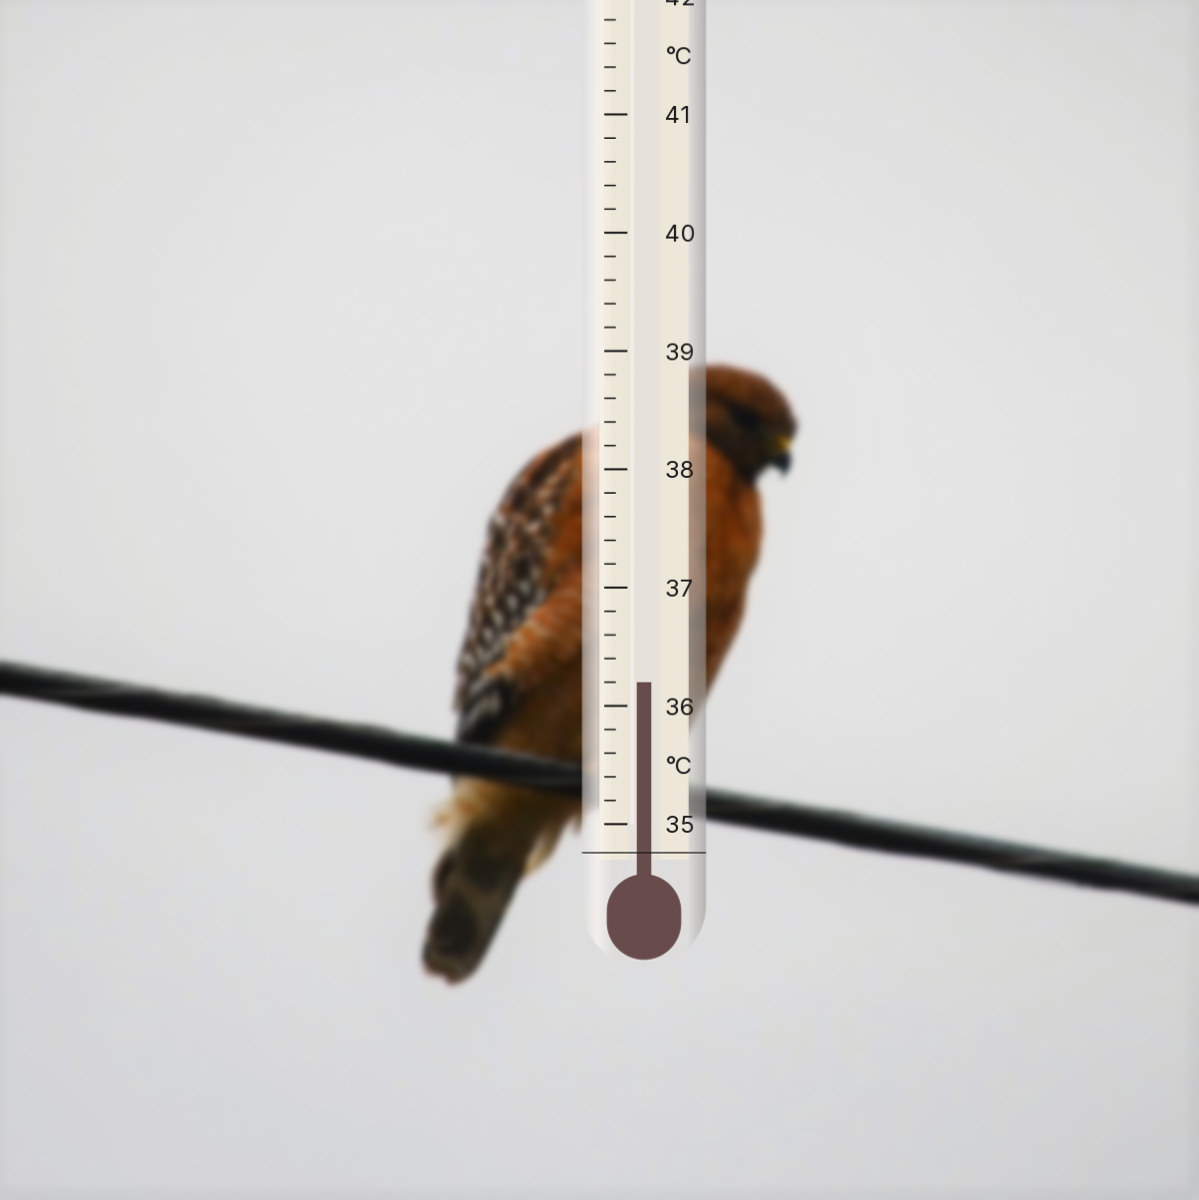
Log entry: **36.2** °C
